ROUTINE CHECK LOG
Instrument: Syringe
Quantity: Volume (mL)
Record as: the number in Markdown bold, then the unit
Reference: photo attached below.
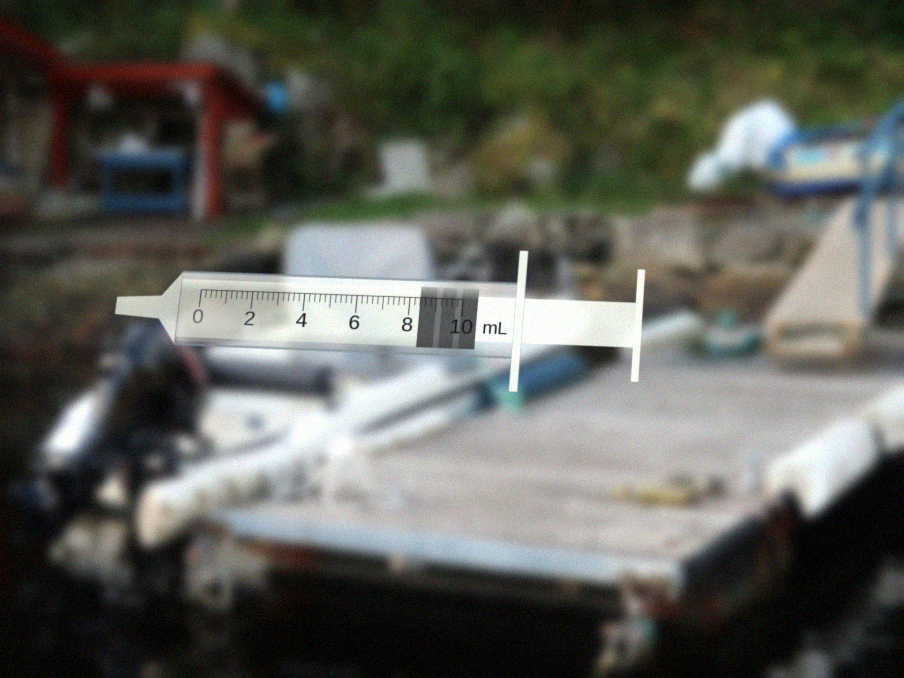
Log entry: **8.4** mL
